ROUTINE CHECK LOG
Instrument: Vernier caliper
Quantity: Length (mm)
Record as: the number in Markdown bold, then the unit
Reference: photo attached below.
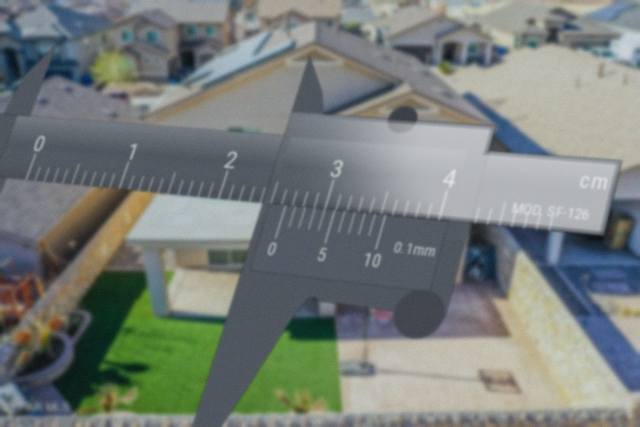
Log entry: **26.4** mm
